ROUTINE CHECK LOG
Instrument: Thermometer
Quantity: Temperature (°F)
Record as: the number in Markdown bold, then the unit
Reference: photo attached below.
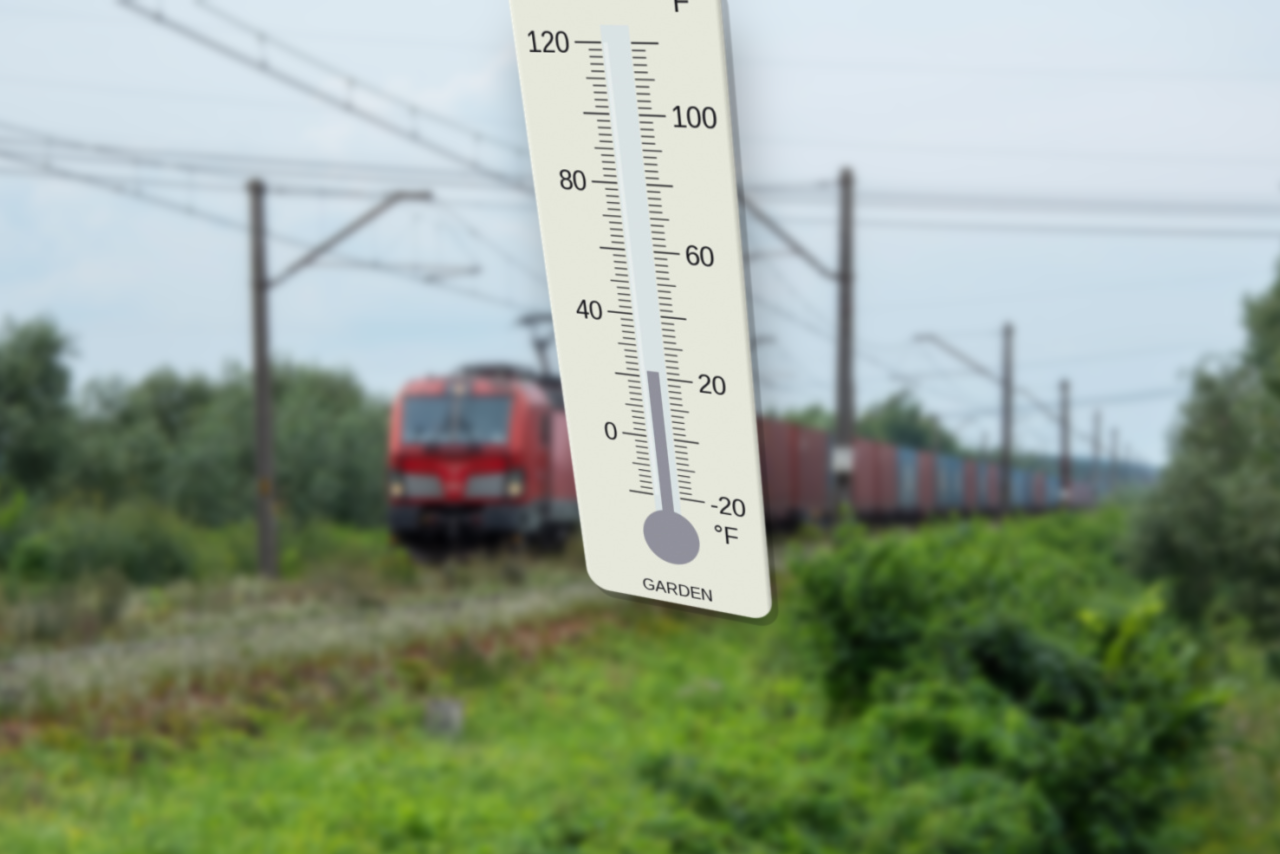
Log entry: **22** °F
